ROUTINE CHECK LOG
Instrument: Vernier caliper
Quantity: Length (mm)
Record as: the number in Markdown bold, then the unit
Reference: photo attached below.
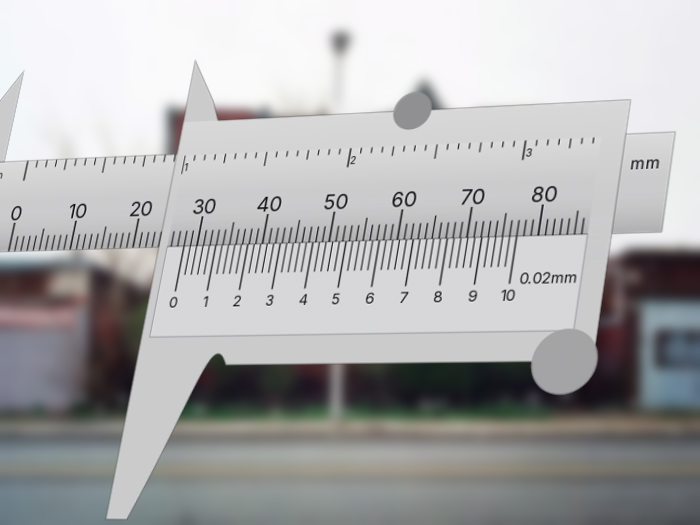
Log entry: **28.0** mm
